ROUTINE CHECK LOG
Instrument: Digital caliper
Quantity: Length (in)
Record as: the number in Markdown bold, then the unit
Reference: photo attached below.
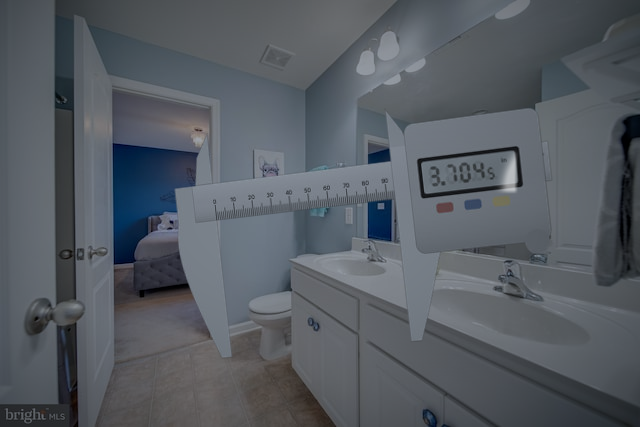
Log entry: **3.7045** in
